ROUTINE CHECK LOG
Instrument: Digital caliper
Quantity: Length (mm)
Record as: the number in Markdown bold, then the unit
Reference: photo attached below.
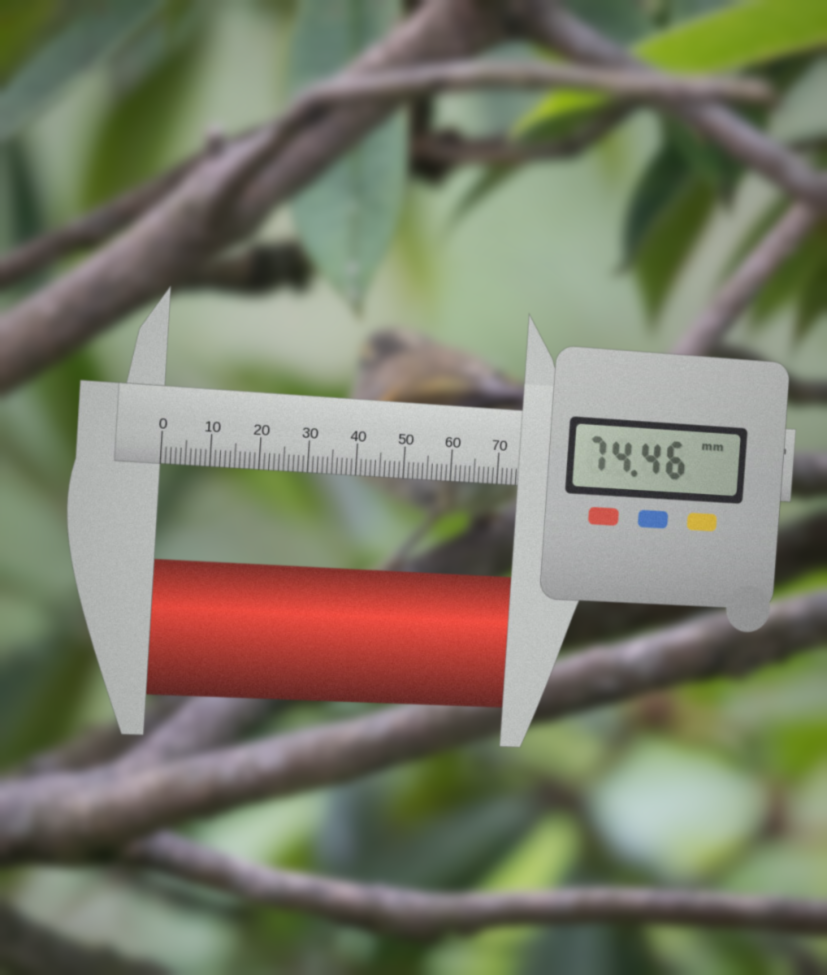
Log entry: **74.46** mm
